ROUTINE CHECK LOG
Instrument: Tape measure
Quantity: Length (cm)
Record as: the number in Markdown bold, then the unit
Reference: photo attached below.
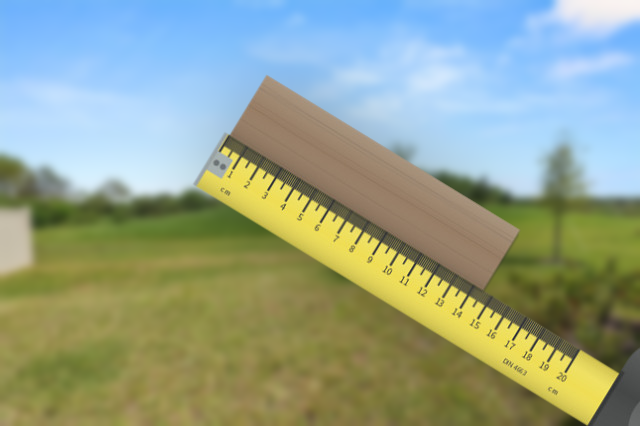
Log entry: **14.5** cm
